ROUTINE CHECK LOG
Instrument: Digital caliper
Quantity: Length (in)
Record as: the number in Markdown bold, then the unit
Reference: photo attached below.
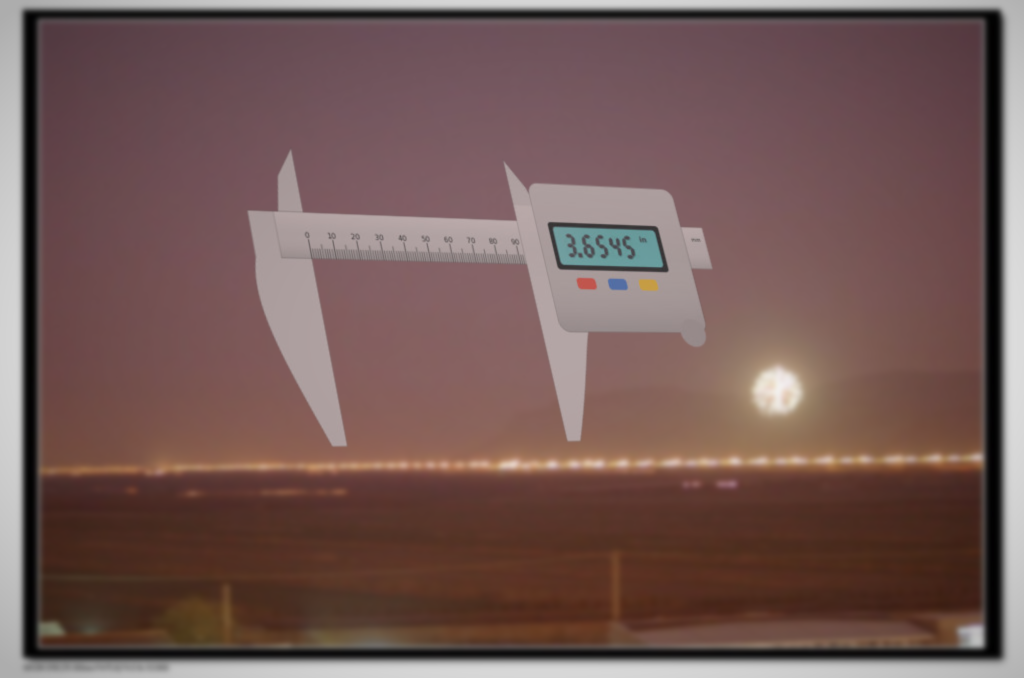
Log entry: **3.6545** in
